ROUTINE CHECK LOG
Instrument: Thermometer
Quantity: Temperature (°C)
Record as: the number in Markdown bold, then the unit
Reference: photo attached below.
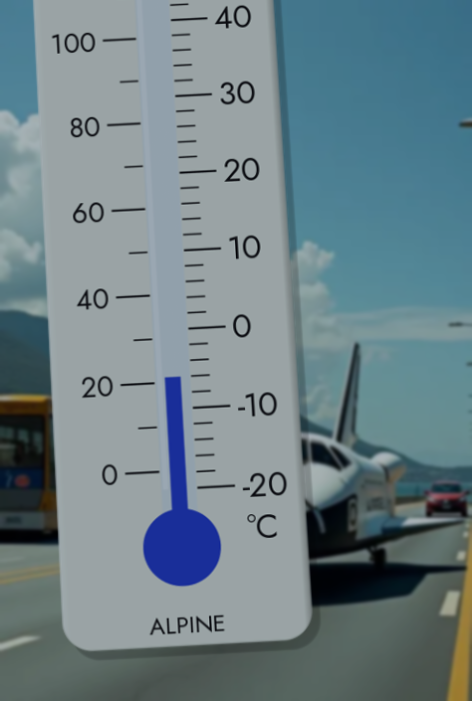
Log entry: **-6** °C
